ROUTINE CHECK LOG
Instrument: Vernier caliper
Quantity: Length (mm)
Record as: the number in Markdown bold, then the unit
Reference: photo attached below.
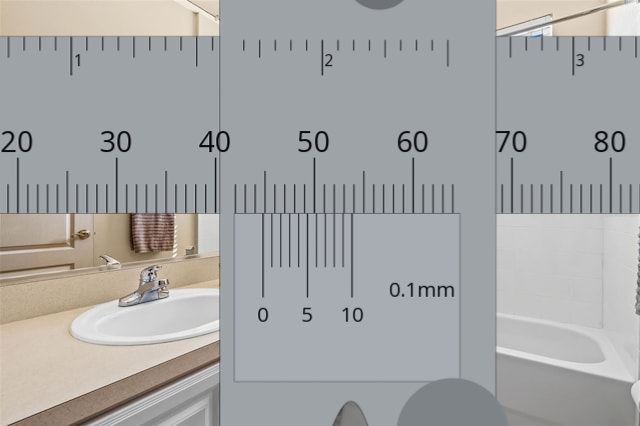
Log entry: **44.8** mm
